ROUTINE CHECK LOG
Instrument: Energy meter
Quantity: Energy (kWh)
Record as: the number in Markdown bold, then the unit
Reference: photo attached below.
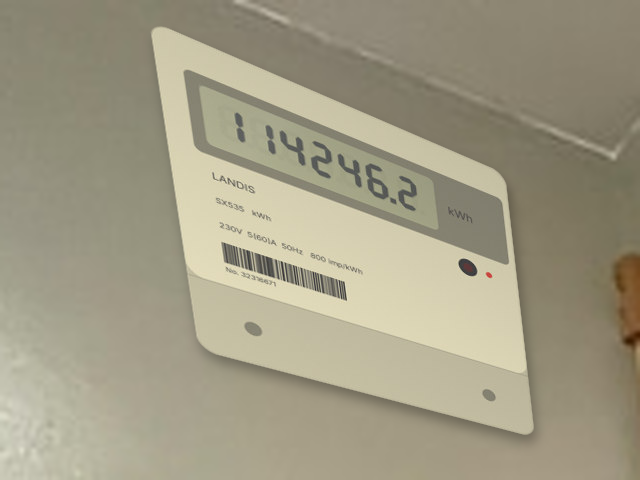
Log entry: **114246.2** kWh
